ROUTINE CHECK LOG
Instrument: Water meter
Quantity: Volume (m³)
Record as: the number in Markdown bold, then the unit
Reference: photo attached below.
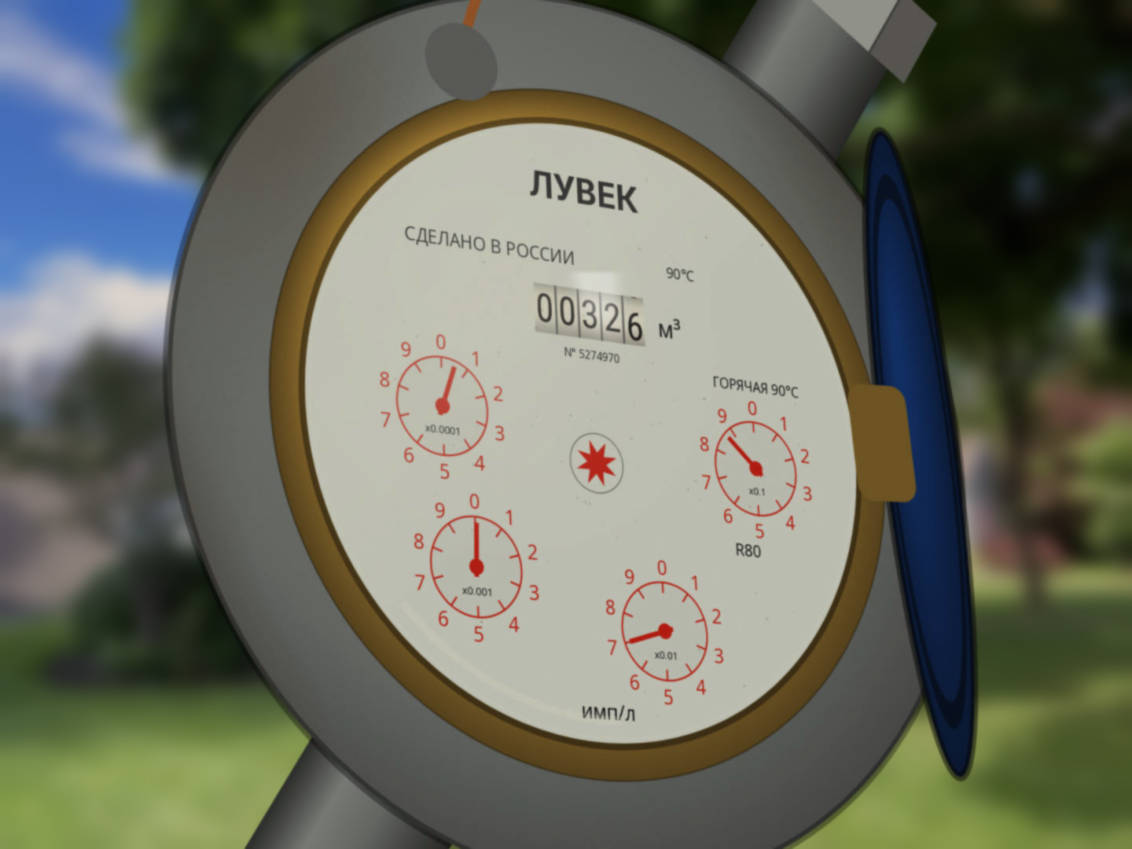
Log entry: **325.8700** m³
